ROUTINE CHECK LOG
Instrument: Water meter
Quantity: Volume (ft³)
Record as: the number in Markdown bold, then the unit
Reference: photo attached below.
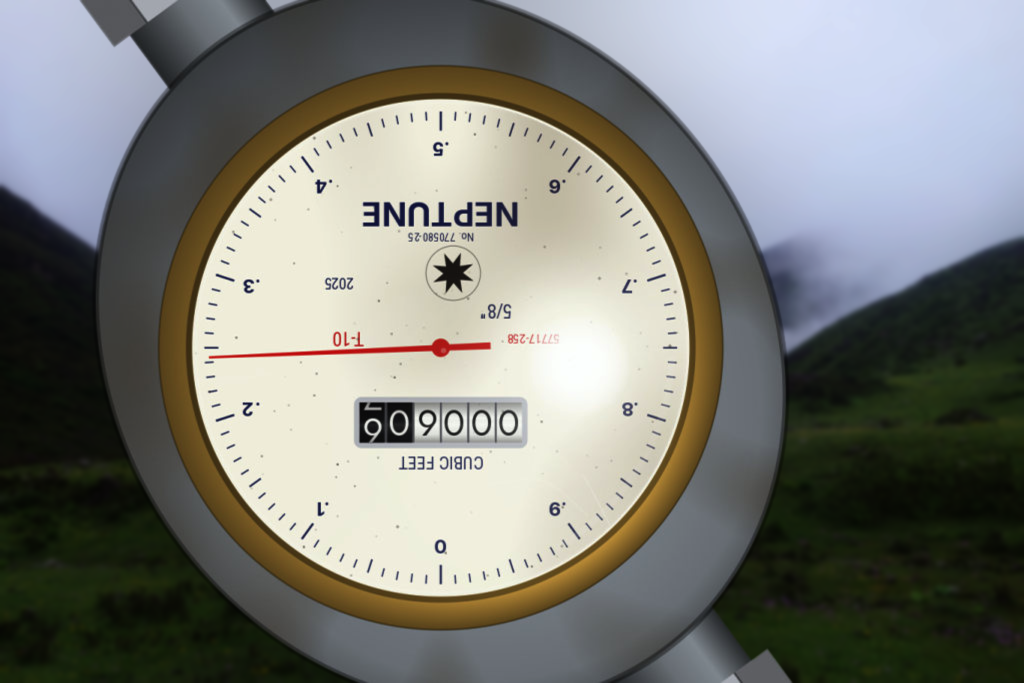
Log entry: **606.24** ft³
